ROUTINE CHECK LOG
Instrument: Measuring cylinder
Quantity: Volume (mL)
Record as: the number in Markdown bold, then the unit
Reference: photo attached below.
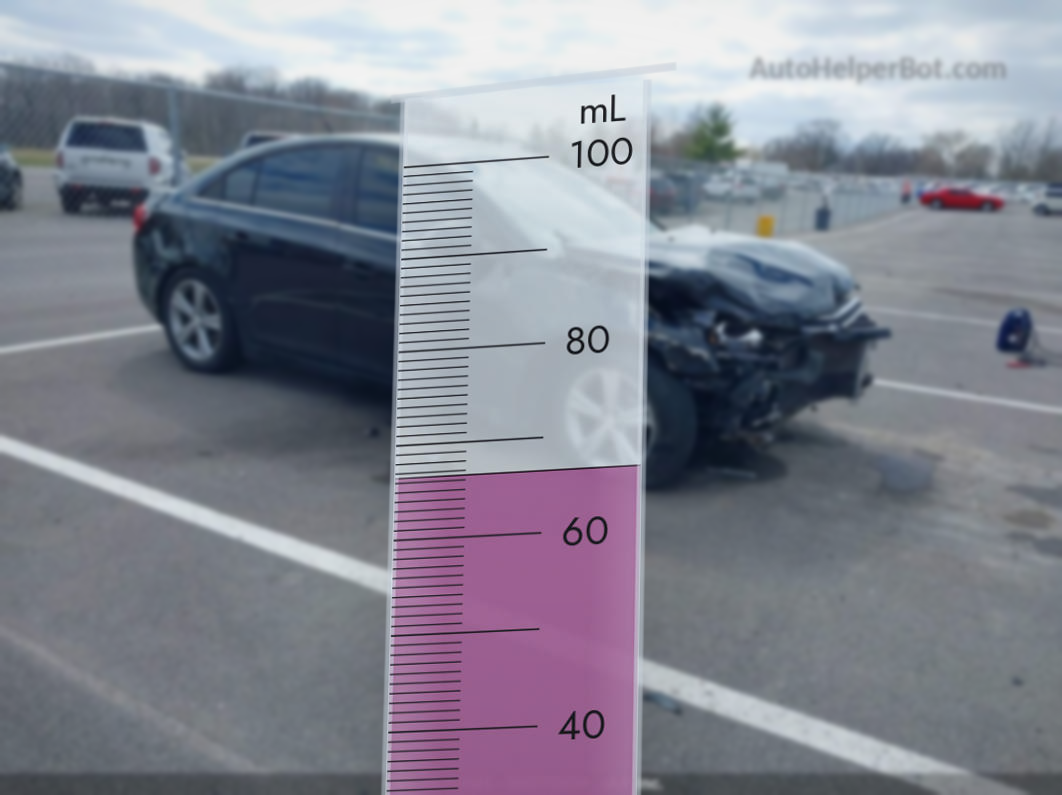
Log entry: **66.5** mL
